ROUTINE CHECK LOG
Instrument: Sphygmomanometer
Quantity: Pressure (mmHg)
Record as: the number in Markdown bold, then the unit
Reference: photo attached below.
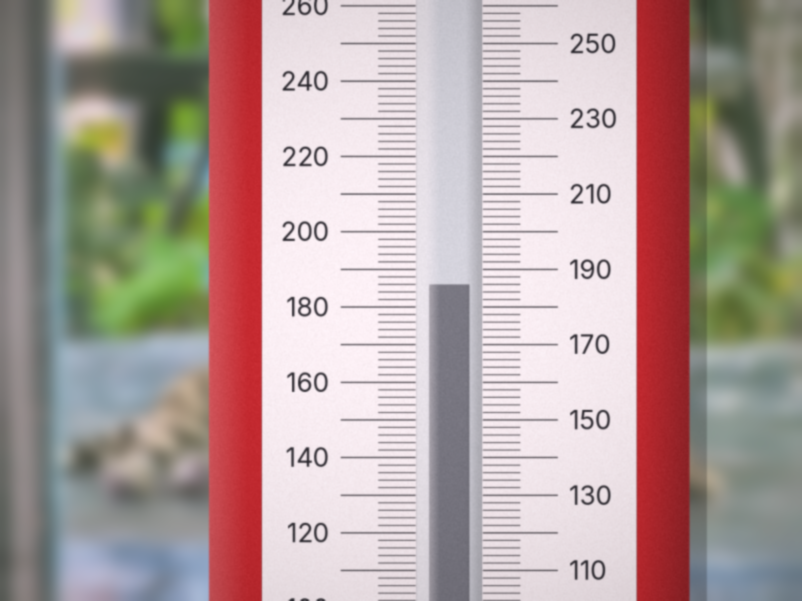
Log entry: **186** mmHg
